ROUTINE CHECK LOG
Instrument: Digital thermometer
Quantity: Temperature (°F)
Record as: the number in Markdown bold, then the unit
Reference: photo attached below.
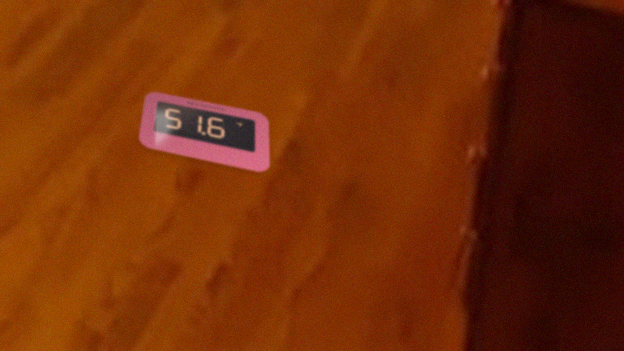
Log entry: **51.6** °F
